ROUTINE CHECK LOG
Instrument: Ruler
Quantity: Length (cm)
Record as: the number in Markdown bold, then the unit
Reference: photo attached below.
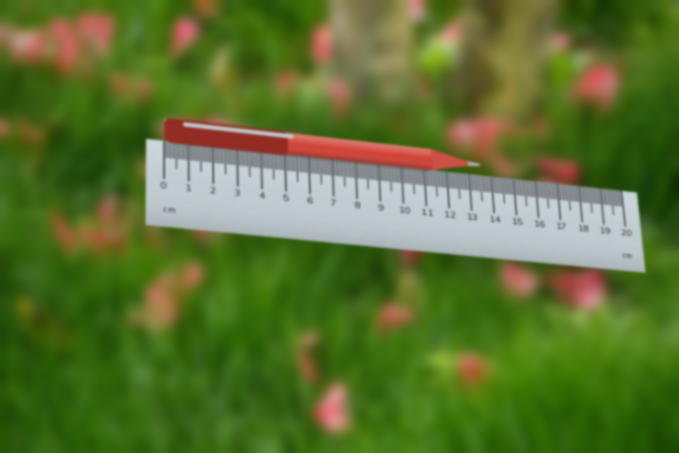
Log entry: **13.5** cm
